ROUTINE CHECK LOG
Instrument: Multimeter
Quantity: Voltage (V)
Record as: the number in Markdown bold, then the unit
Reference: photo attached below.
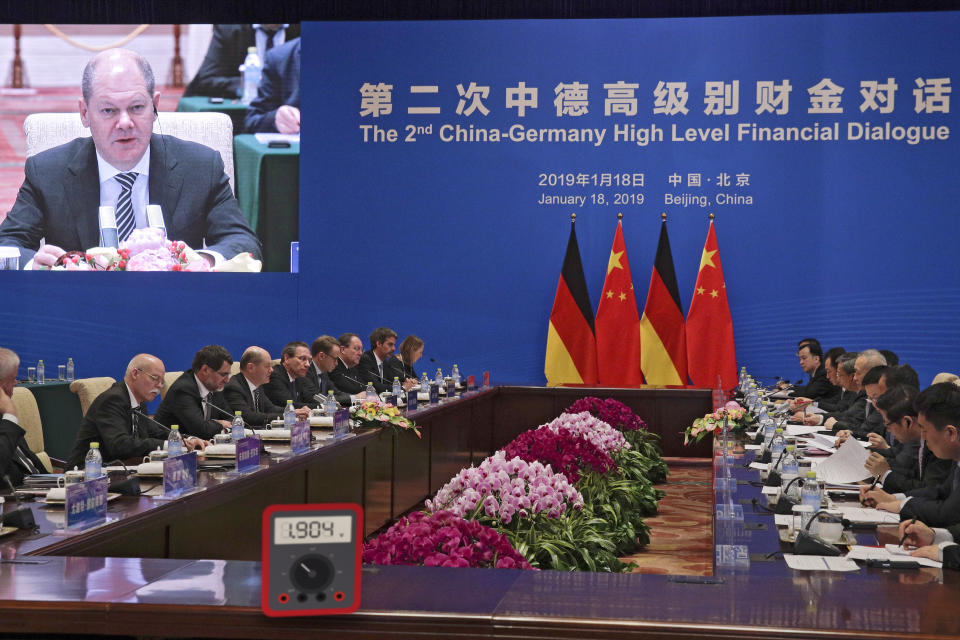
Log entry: **1.904** V
